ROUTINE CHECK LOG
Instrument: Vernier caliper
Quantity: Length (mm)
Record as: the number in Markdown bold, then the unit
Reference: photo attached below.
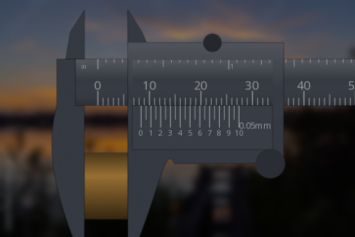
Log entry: **8.4** mm
